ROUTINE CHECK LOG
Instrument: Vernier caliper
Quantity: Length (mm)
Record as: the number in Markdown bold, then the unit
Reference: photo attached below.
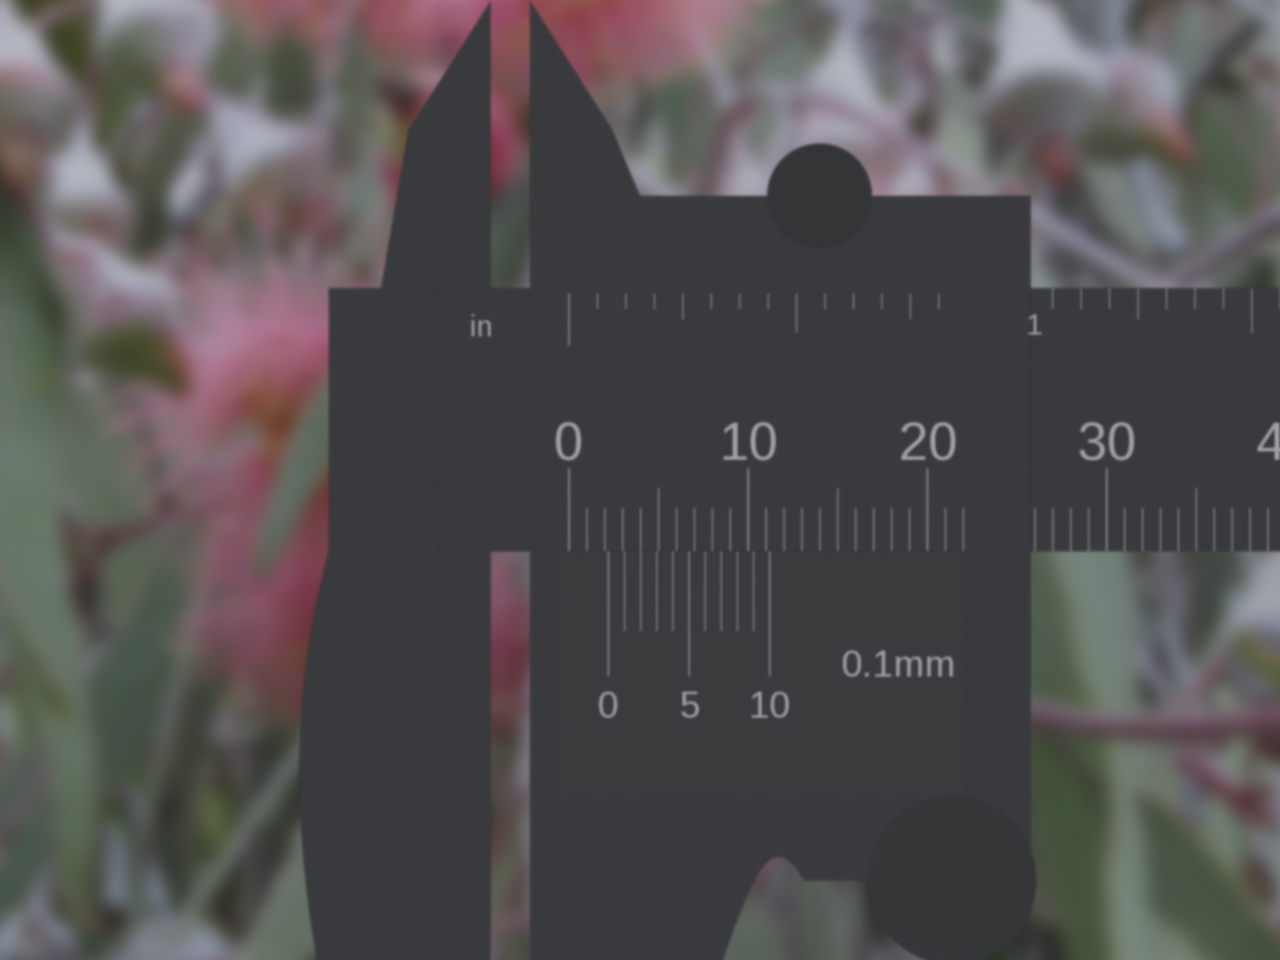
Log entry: **2.2** mm
